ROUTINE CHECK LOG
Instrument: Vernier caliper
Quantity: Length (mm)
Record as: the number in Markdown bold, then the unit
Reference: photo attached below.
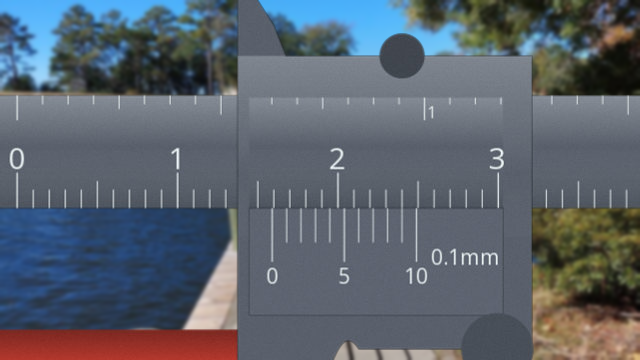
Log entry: **15.9** mm
